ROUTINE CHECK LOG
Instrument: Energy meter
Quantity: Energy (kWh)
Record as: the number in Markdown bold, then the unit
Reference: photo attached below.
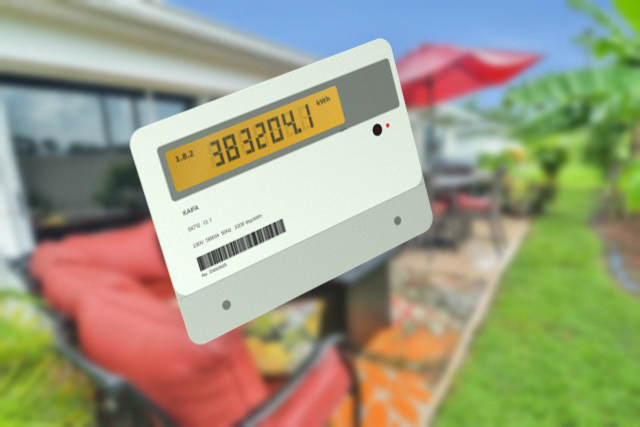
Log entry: **383204.1** kWh
